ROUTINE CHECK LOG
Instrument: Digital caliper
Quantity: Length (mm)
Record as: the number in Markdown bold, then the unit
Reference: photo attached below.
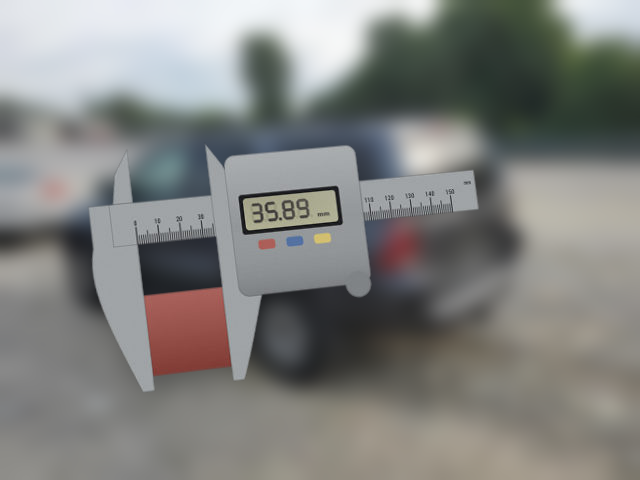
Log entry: **35.89** mm
